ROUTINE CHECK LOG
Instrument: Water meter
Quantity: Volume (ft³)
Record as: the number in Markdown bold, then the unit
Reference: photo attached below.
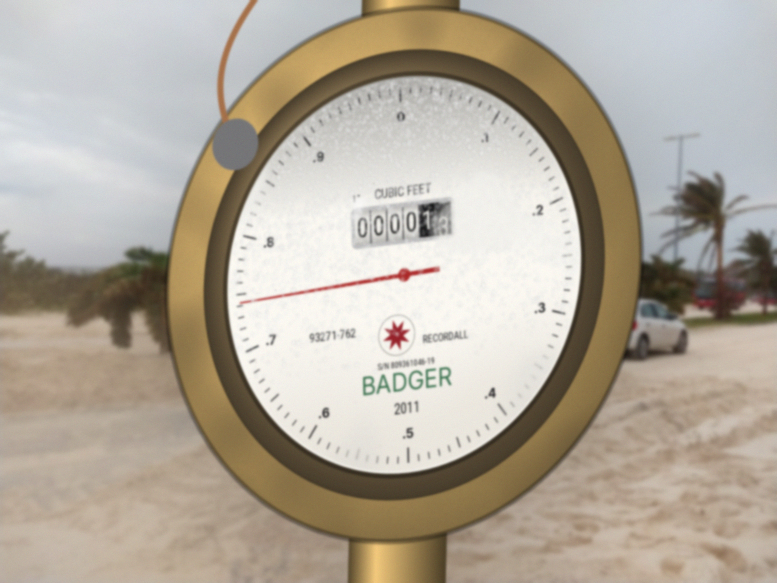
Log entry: **12.74** ft³
